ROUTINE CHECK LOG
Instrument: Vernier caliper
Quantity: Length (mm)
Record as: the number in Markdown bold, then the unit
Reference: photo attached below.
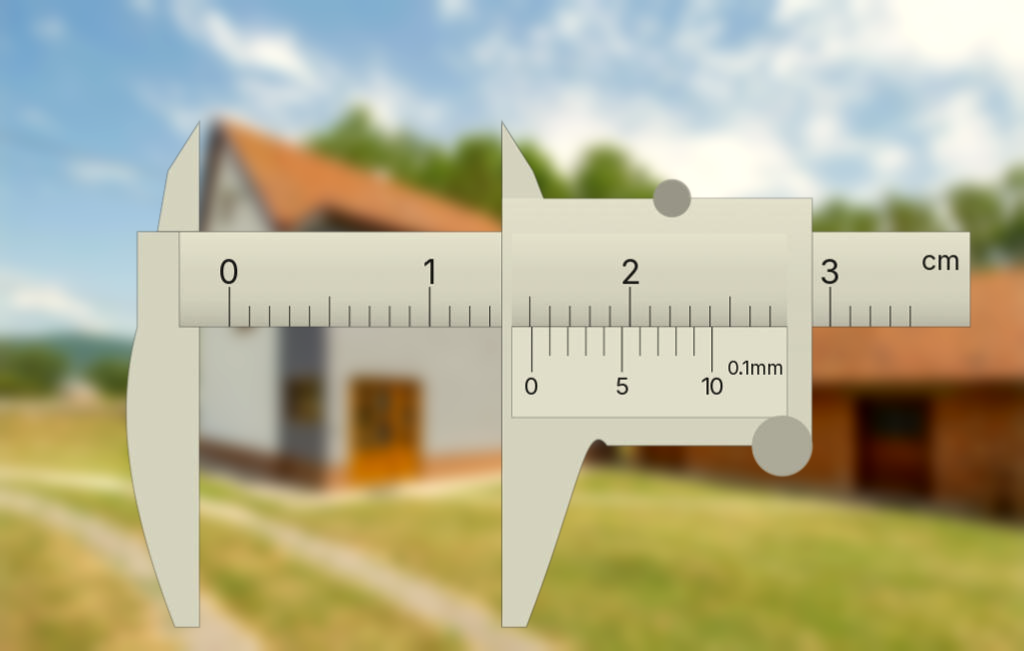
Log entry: **15.1** mm
